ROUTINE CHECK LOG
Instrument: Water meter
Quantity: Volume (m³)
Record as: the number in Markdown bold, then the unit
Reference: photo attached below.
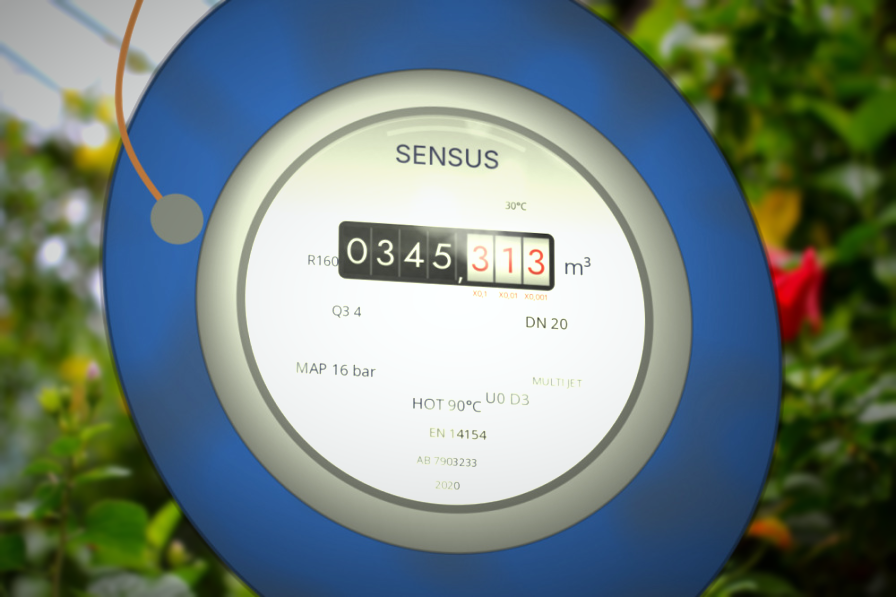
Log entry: **345.313** m³
